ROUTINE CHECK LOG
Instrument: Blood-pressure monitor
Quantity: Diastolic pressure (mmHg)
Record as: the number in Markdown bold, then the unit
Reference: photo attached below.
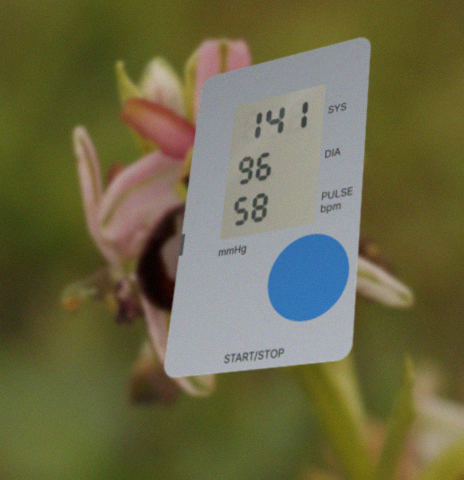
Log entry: **96** mmHg
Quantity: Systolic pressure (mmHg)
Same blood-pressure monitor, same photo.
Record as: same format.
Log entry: **141** mmHg
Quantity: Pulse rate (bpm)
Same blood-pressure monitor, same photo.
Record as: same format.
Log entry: **58** bpm
